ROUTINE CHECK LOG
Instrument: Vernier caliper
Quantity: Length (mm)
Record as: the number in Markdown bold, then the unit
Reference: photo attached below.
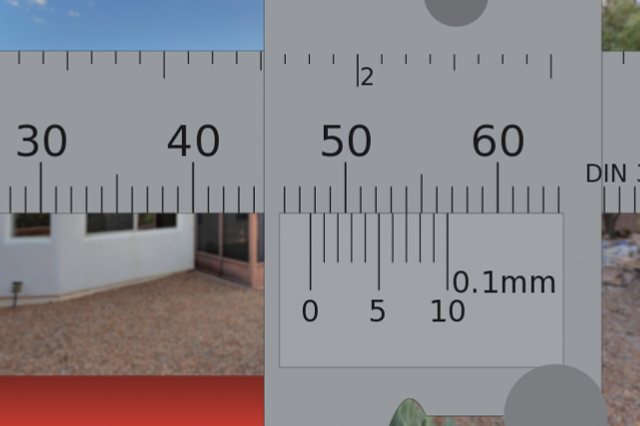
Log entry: **47.7** mm
